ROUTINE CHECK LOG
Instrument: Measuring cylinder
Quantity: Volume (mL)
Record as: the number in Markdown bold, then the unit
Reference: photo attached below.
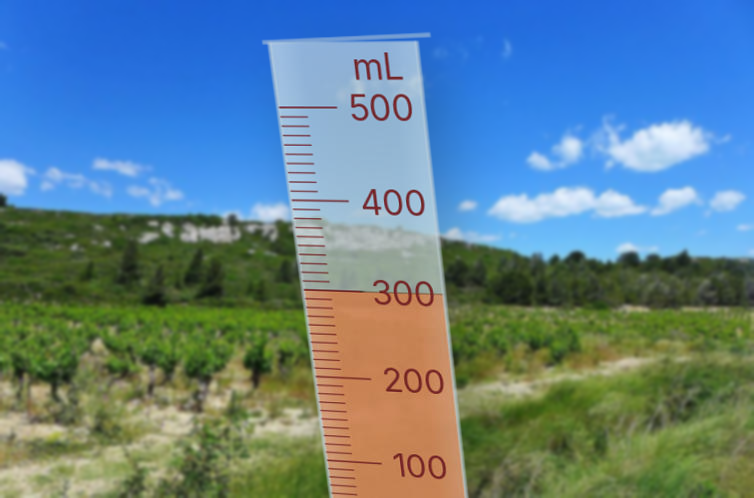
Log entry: **300** mL
